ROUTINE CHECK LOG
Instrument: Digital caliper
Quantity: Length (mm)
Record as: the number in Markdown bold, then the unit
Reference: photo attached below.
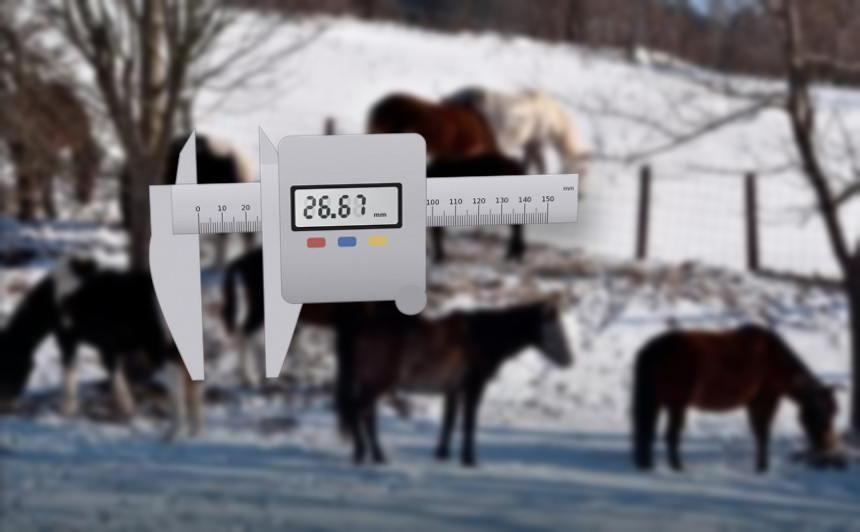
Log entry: **26.67** mm
